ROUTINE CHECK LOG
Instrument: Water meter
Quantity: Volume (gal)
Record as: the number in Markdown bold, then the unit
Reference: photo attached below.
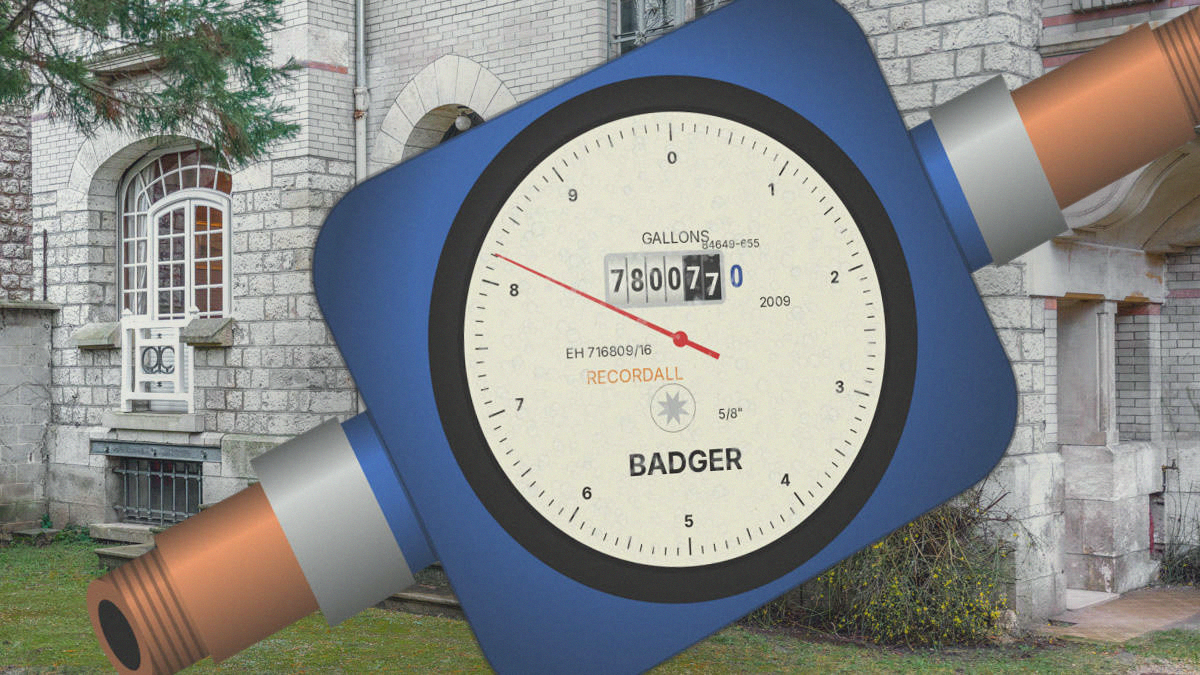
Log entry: **7800768.2** gal
